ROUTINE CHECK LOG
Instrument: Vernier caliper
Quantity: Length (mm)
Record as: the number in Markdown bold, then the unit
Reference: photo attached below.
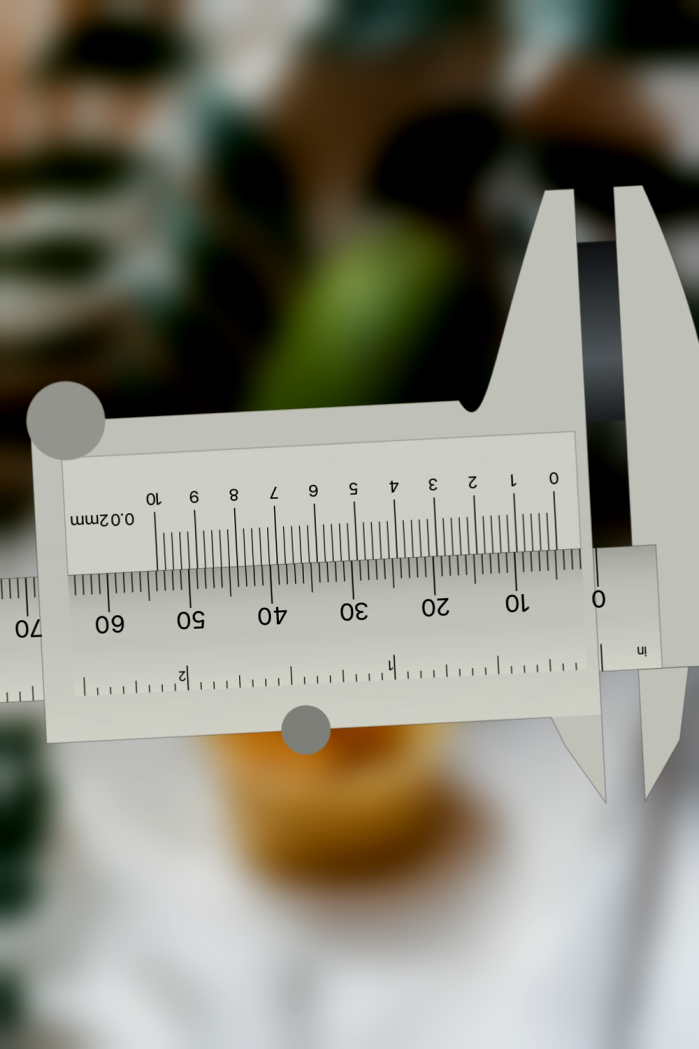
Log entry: **4.8** mm
